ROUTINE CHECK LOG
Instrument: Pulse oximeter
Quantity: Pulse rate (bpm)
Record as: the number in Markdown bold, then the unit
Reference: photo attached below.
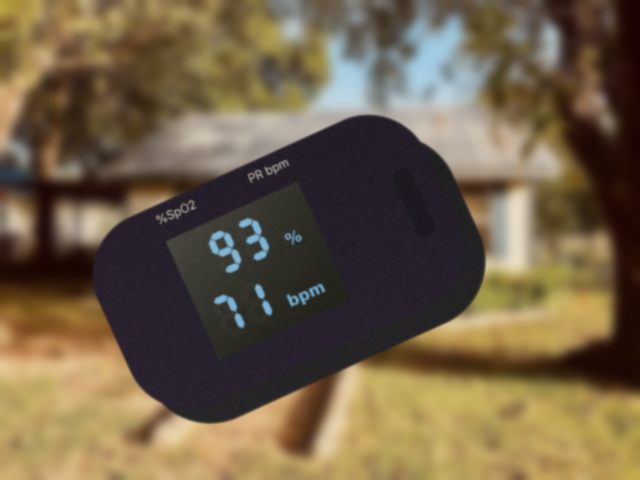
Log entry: **71** bpm
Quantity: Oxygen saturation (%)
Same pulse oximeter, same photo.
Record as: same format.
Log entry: **93** %
